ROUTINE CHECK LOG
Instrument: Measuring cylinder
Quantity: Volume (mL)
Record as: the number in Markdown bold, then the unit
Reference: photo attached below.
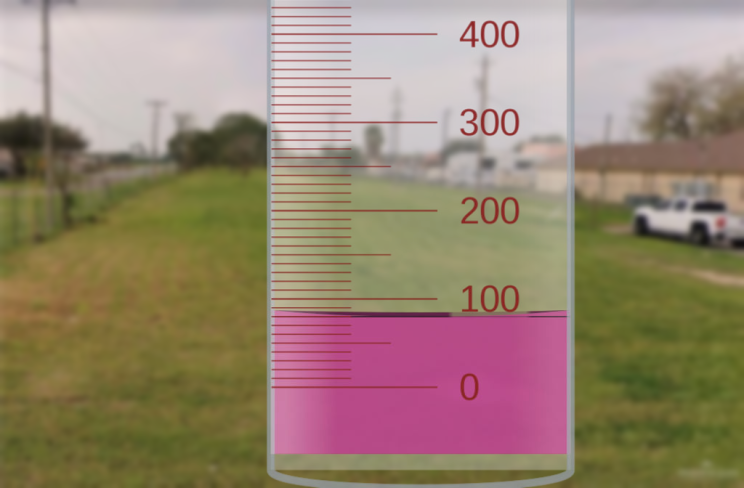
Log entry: **80** mL
